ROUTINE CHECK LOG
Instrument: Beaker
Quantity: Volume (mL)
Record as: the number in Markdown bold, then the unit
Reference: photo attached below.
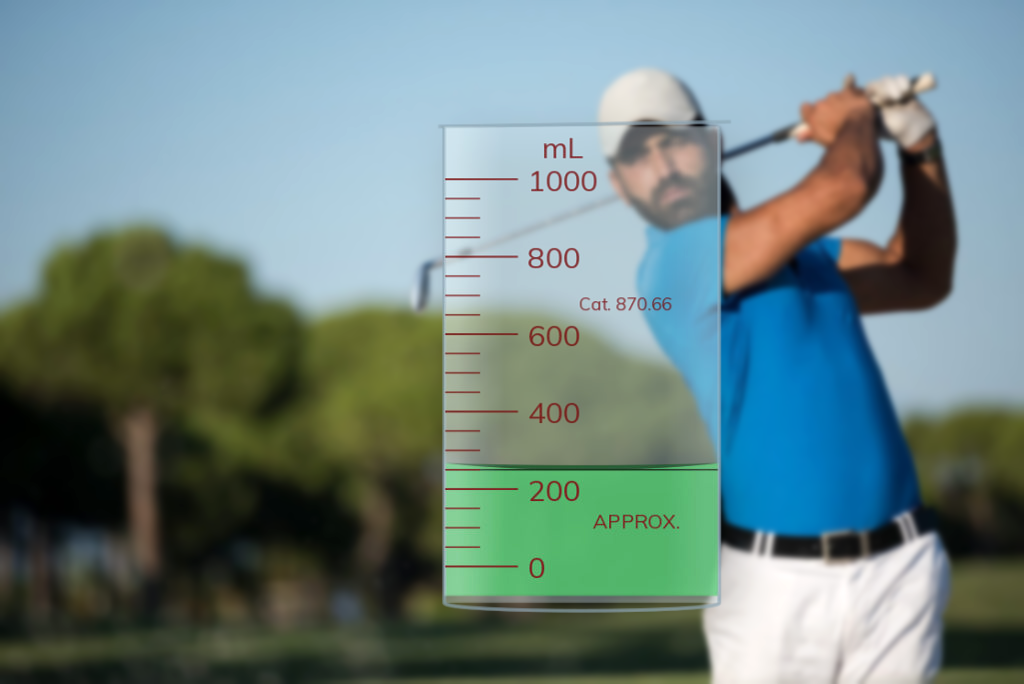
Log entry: **250** mL
